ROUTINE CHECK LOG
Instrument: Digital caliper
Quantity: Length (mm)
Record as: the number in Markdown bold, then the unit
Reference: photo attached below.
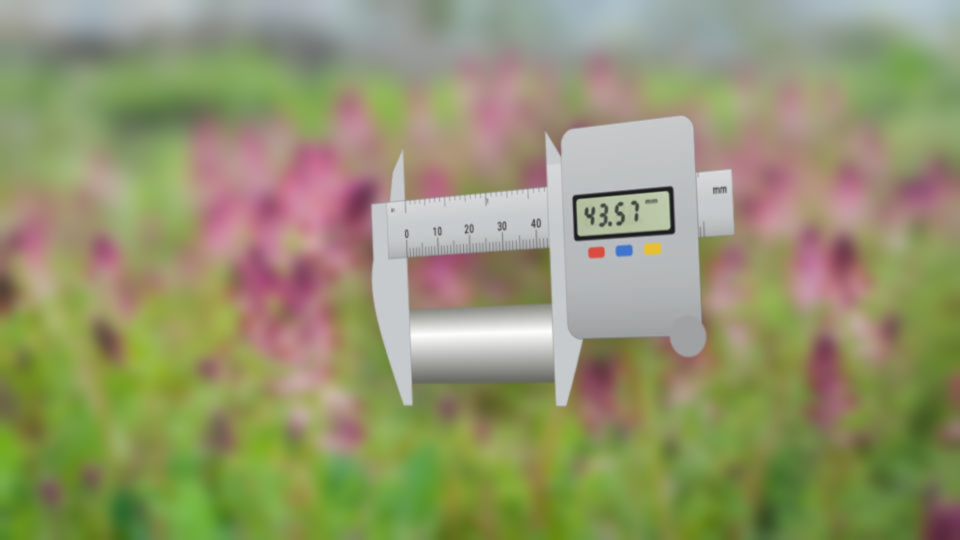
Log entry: **43.57** mm
